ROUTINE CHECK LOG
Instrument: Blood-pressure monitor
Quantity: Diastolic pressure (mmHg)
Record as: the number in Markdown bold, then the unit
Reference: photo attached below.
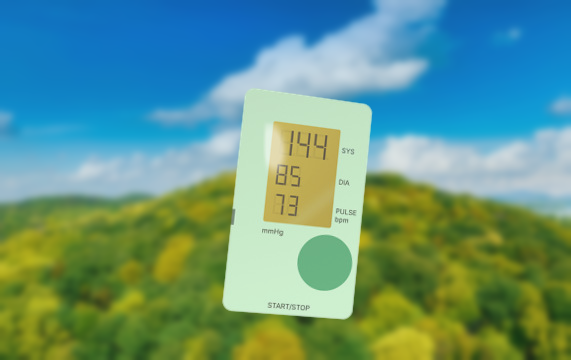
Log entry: **85** mmHg
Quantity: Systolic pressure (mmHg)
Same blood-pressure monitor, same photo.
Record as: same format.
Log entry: **144** mmHg
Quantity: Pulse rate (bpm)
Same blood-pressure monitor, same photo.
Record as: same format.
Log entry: **73** bpm
